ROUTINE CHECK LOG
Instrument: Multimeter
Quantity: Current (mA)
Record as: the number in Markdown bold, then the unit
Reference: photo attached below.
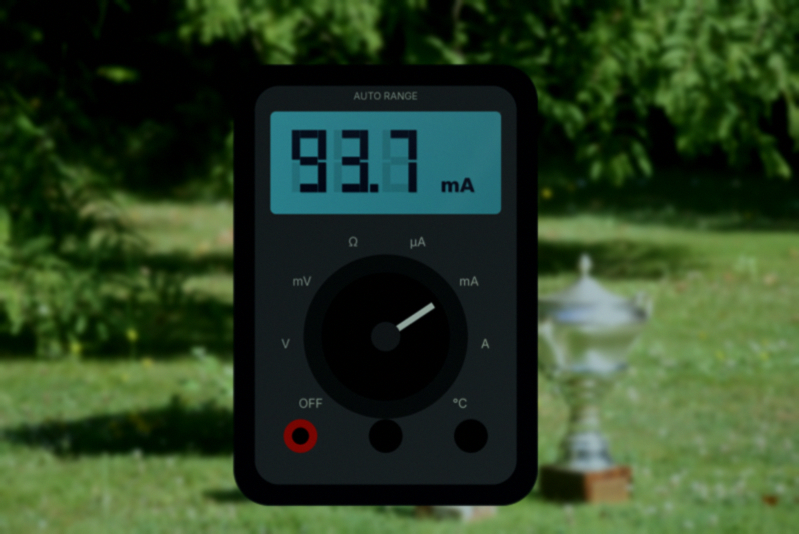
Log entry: **93.7** mA
